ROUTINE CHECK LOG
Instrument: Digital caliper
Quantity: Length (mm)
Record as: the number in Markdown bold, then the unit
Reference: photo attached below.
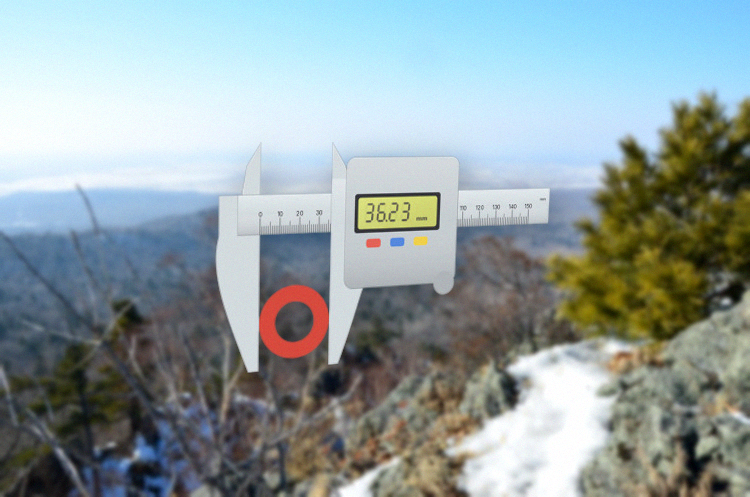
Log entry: **36.23** mm
